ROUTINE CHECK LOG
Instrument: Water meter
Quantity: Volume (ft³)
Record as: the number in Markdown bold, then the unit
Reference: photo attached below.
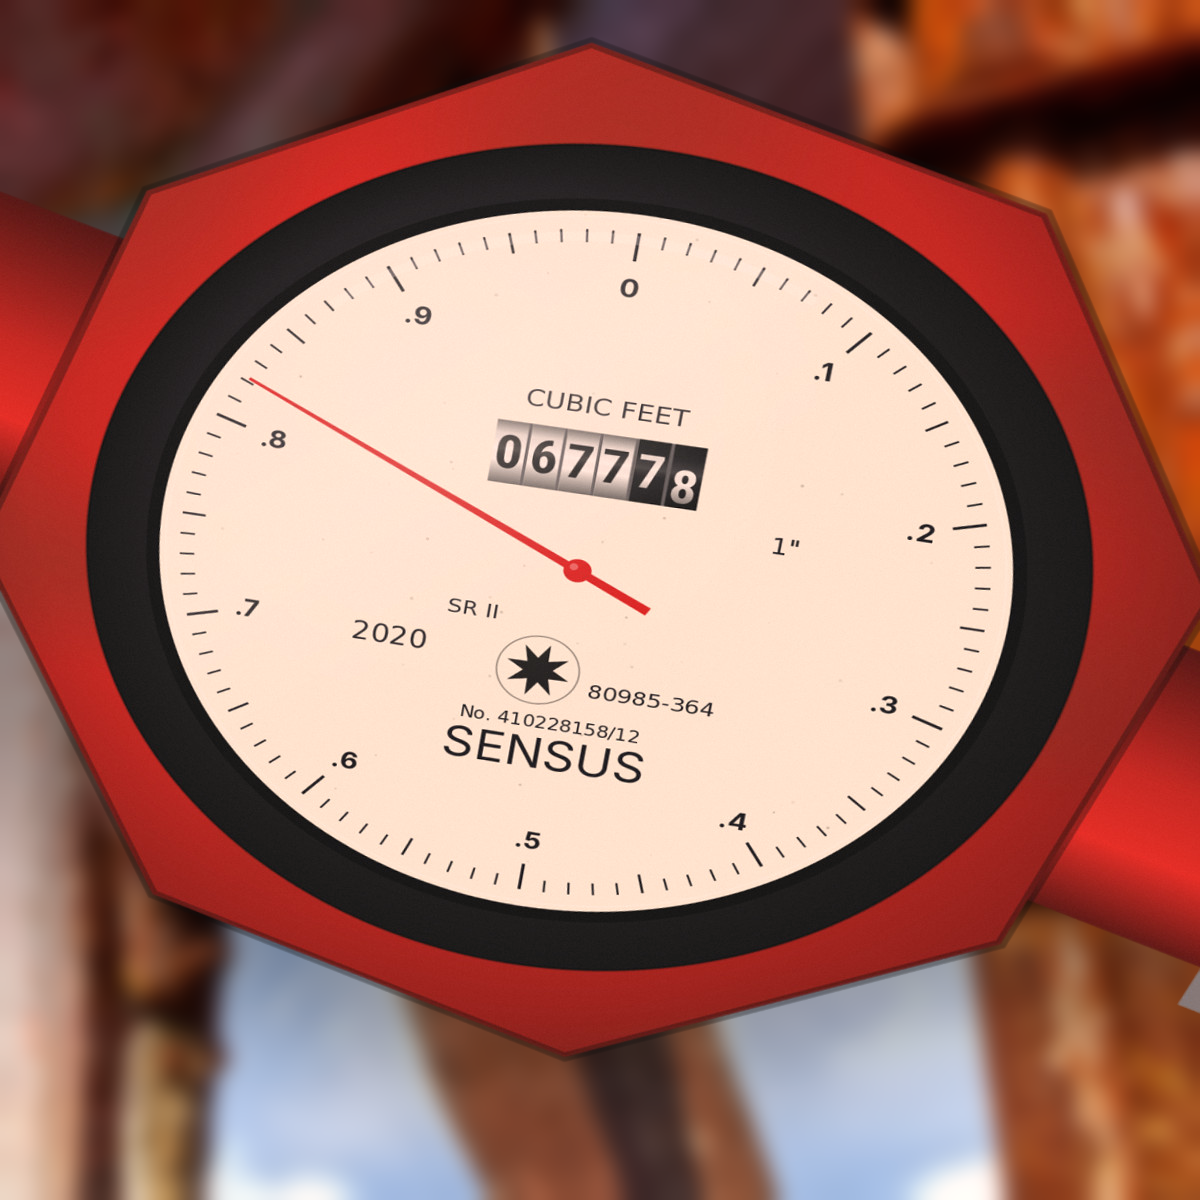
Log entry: **67777.82** ft³
